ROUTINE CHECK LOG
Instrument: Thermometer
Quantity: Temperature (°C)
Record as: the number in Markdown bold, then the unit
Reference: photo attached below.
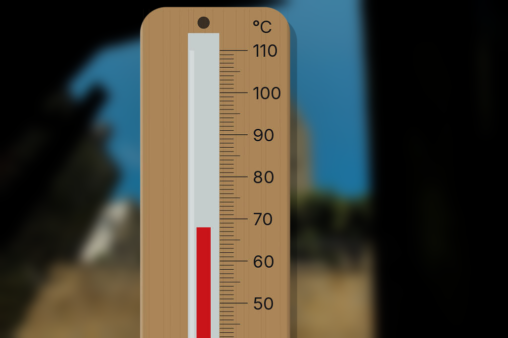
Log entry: **68** °C
